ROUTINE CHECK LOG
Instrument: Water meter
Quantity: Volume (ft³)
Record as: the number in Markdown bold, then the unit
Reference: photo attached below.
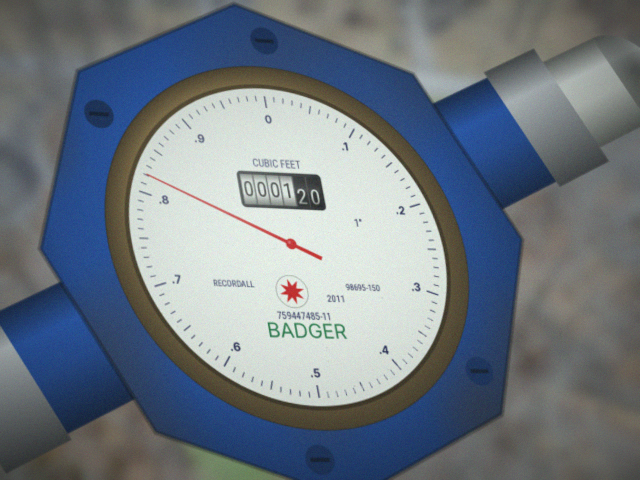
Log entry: **119.82** ft³
